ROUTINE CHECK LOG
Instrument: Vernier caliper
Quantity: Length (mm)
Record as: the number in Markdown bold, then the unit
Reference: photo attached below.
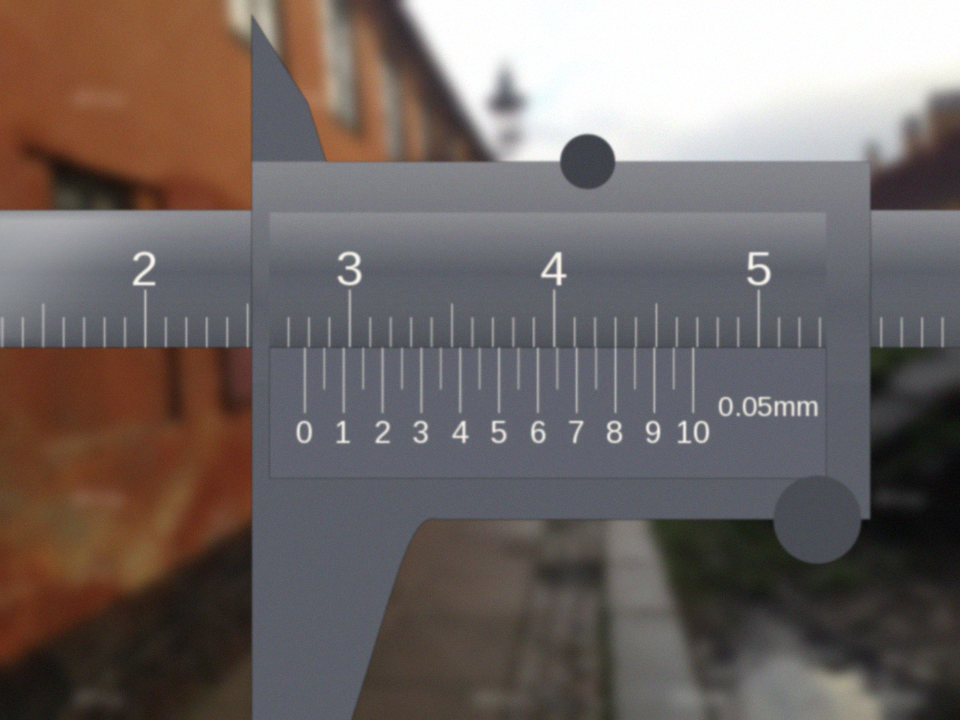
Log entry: **27.8** mm
